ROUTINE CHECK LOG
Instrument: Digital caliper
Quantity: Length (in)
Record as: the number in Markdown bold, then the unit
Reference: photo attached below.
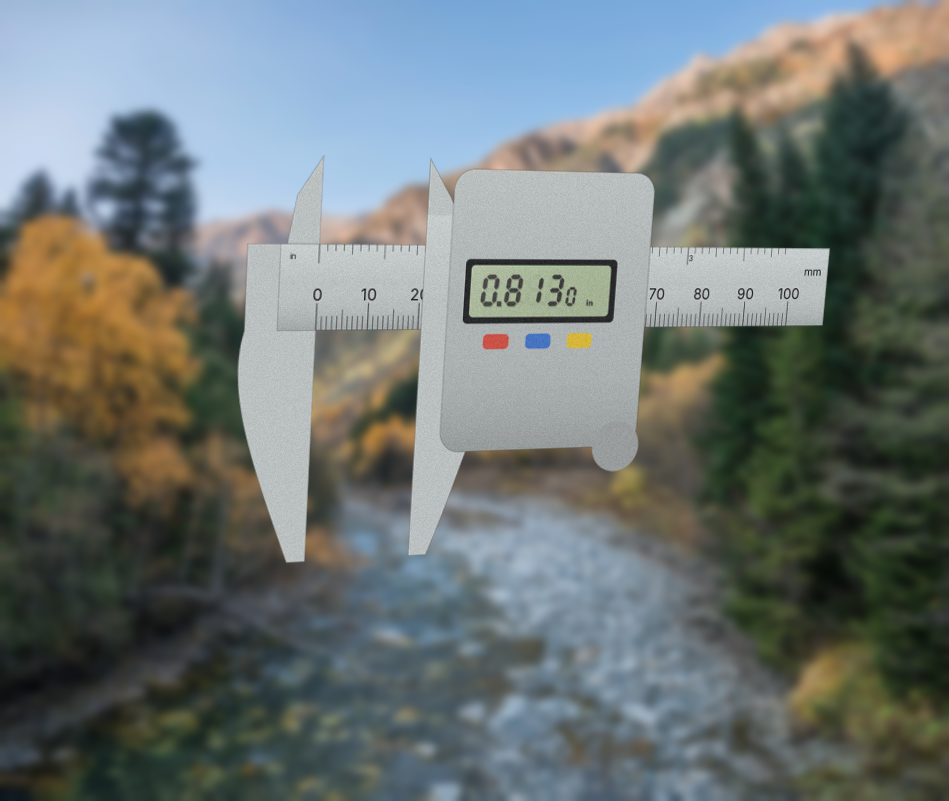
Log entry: **0.8130** in
